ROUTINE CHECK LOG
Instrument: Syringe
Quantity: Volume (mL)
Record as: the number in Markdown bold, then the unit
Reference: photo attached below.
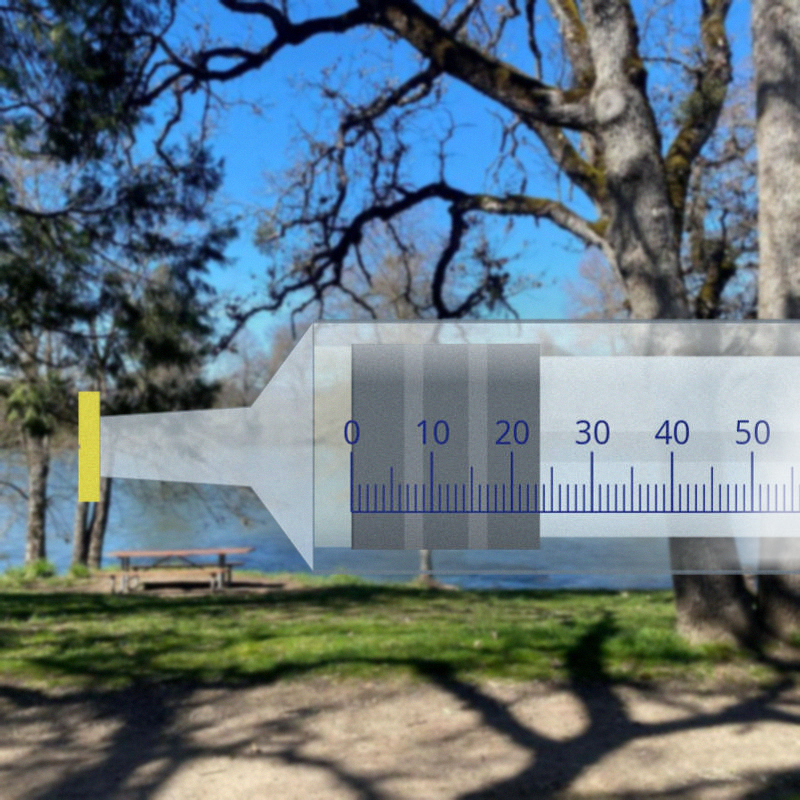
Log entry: **0** mL
